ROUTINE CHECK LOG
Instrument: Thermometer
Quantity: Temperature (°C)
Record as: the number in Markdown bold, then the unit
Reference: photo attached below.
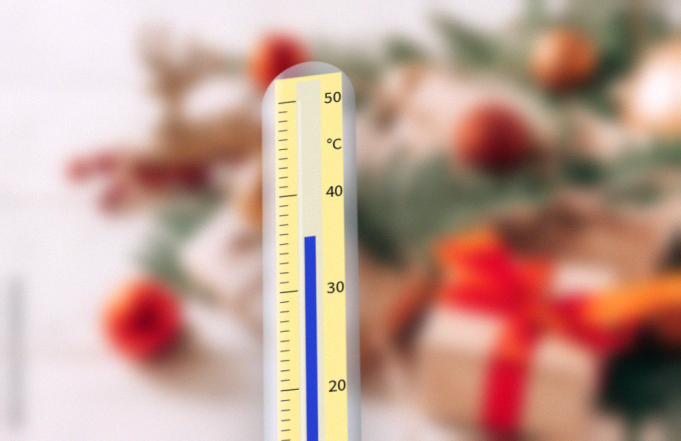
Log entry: **35.5** °C
